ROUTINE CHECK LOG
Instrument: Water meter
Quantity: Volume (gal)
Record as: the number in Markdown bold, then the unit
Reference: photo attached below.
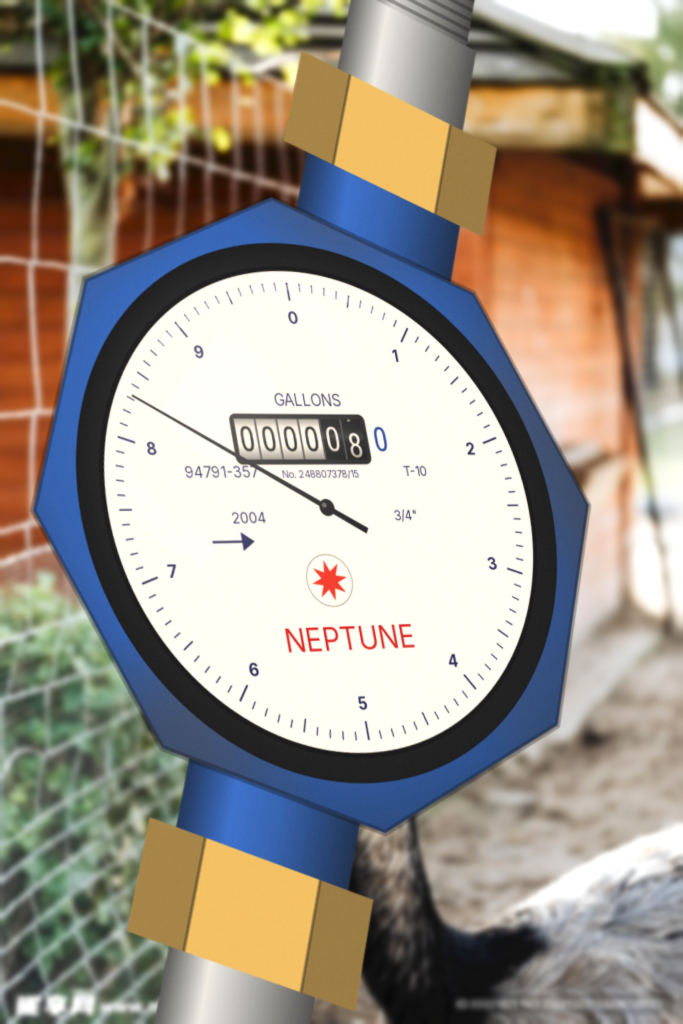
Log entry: **78.3** gal
